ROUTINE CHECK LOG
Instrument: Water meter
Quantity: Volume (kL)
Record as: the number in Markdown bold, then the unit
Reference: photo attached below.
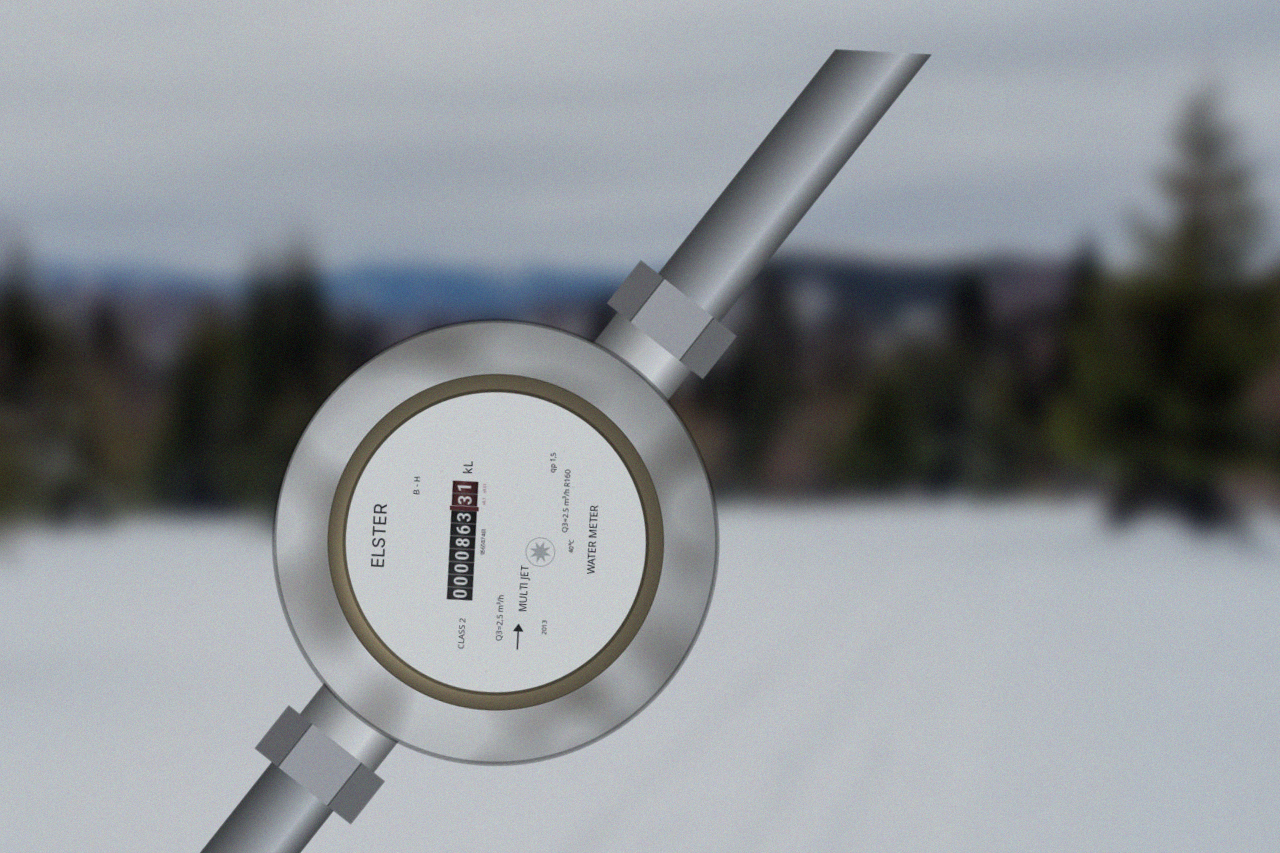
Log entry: **863.31** kL
